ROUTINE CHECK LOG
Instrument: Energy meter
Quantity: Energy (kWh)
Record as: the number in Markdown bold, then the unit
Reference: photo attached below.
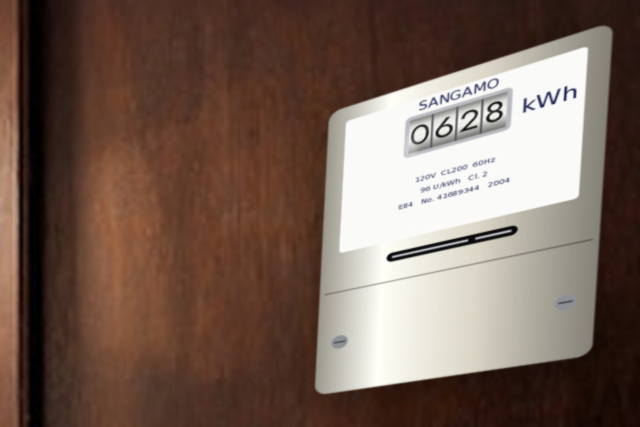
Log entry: **628** kWh
